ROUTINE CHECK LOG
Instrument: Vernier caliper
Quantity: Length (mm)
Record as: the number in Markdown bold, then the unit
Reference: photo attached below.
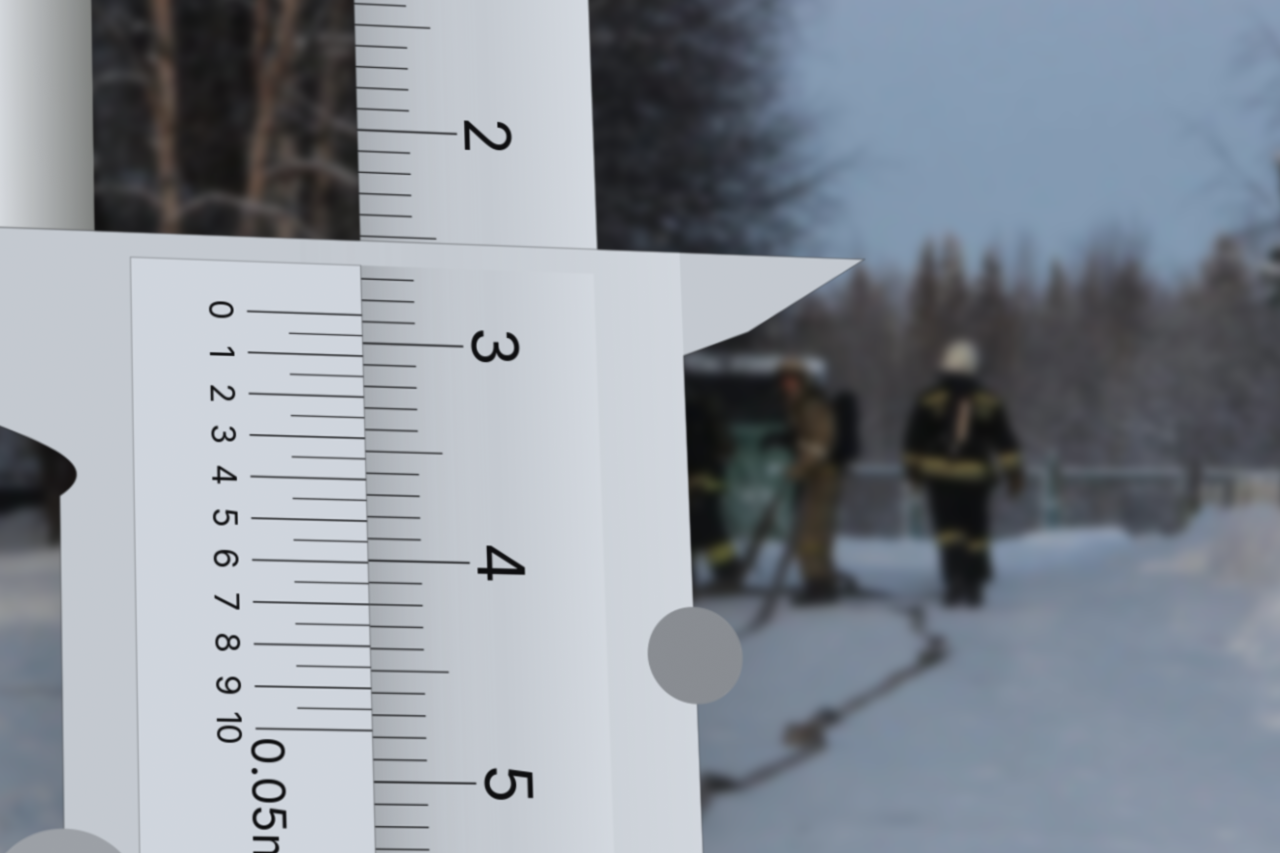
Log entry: **28.7** mm
